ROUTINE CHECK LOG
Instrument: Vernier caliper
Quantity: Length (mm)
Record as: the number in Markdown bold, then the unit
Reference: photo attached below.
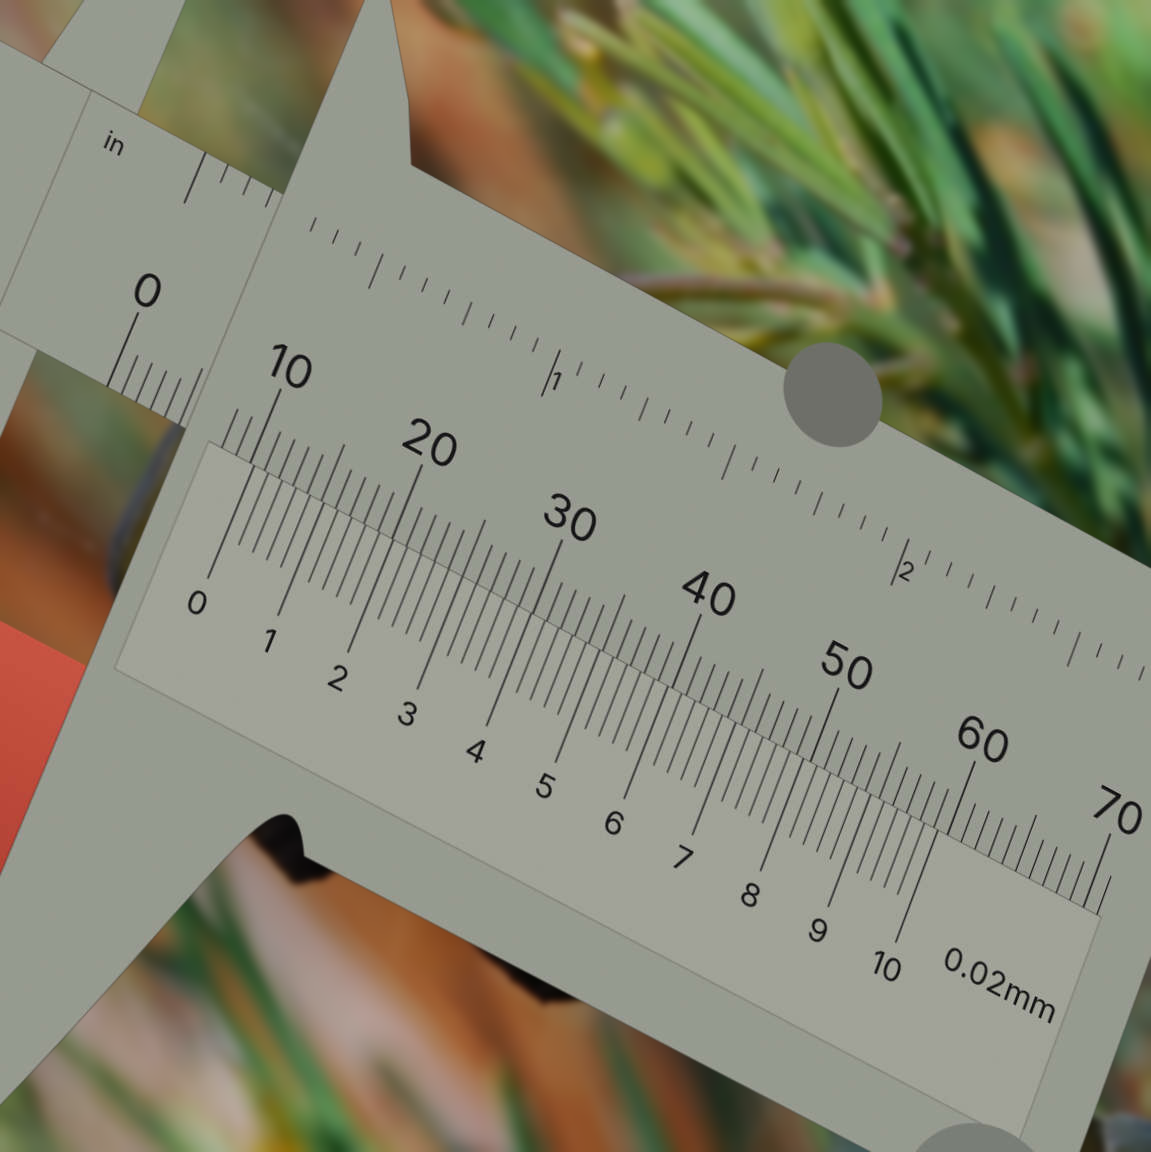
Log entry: **10.3** mm
